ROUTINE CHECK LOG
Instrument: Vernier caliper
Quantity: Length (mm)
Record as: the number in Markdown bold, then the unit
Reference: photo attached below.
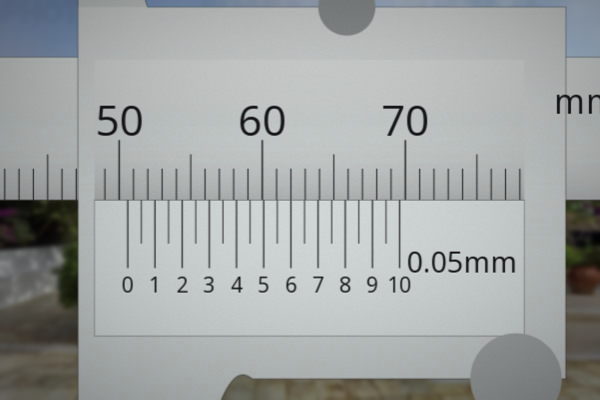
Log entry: **50.6** mm
